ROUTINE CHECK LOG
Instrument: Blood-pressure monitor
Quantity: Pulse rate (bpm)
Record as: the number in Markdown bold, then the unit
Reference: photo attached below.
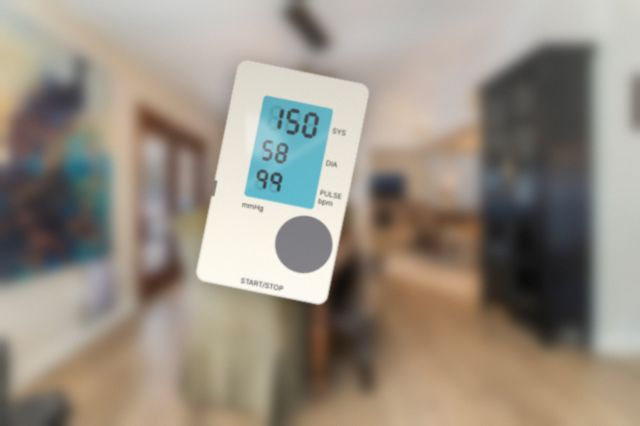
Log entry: **99** bpm
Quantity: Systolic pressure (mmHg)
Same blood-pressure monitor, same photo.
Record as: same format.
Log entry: **150** mmHg
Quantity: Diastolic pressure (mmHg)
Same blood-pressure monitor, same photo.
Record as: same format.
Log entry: **58** mmHg
